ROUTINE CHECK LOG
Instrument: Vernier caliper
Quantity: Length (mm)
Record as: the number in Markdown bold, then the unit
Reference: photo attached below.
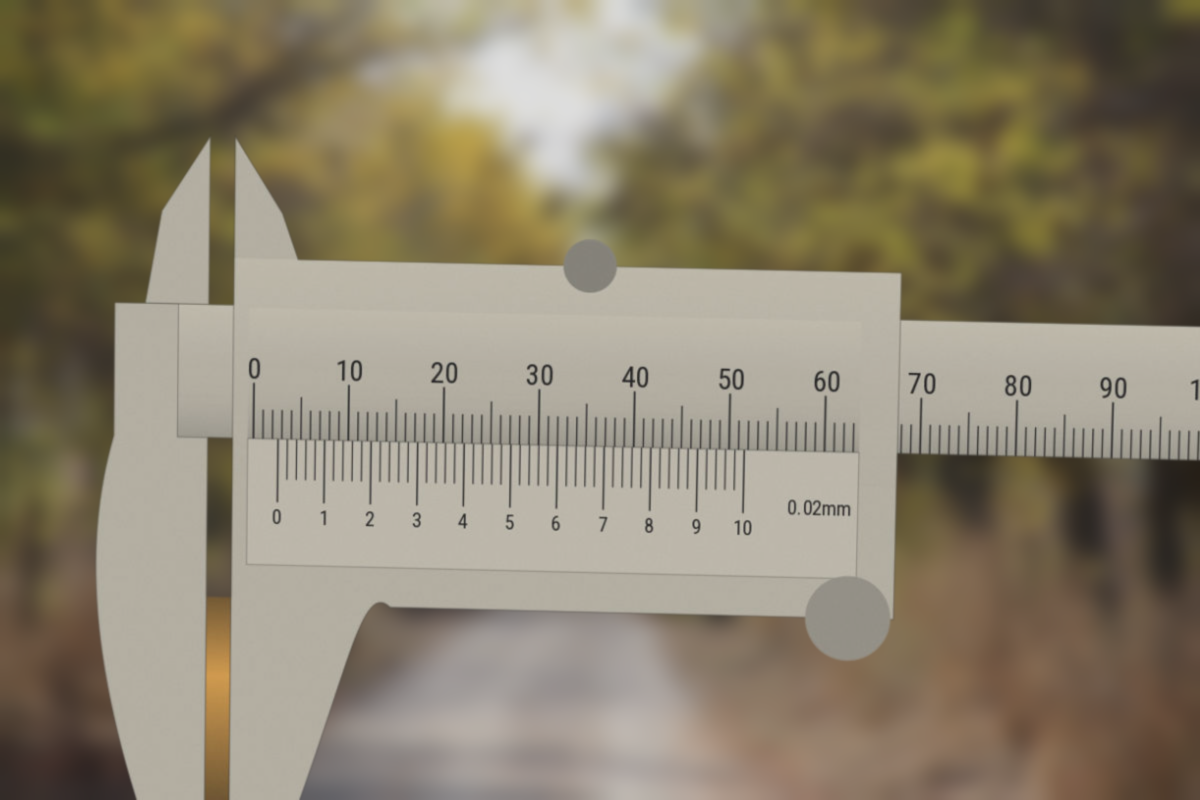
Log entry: **2.6** mm
